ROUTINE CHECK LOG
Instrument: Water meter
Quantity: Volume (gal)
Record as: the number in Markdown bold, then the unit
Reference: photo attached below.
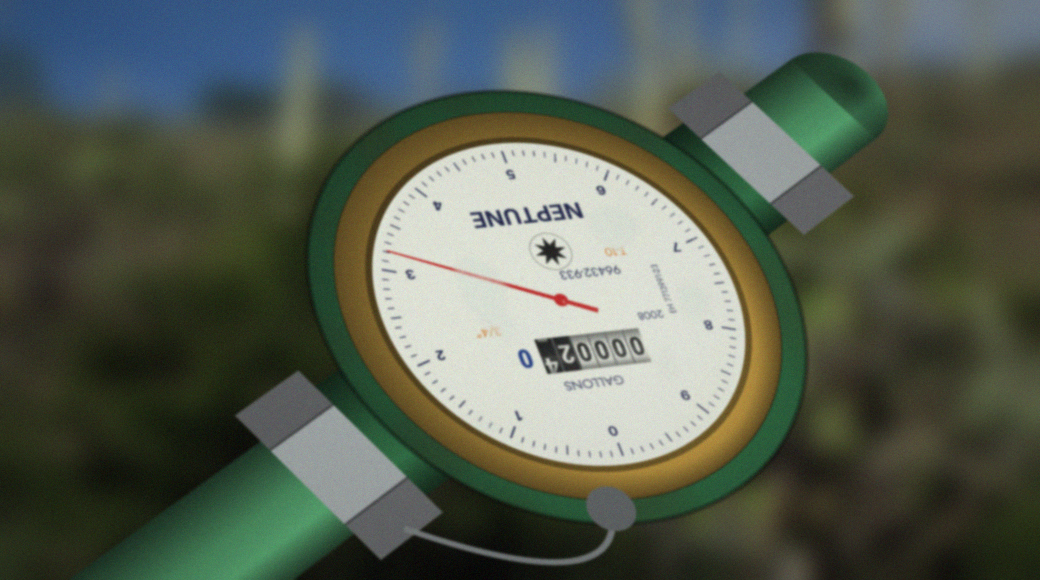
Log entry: **243.2** gal
